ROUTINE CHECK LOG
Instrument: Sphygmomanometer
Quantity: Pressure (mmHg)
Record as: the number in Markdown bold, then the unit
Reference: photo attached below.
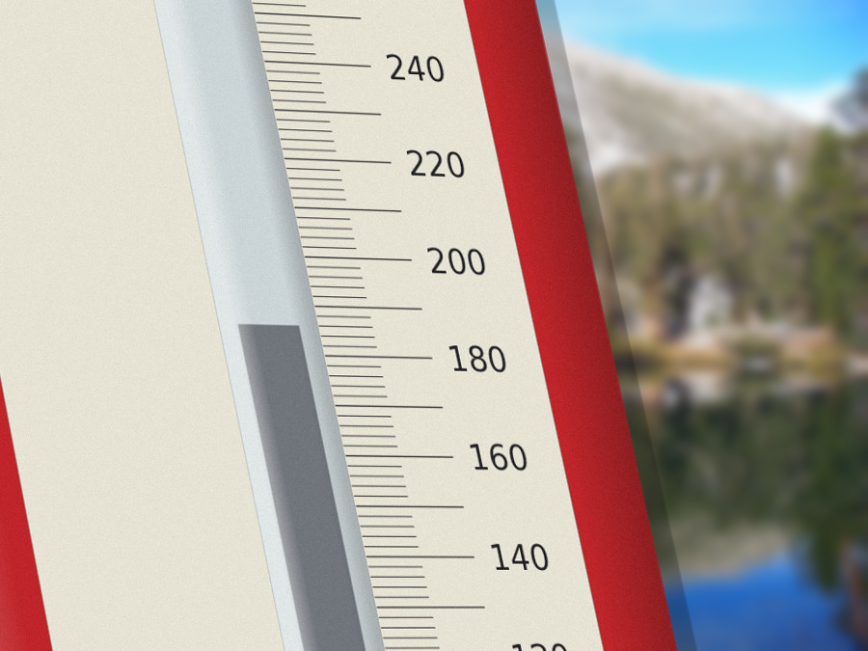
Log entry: **186** mmHg
